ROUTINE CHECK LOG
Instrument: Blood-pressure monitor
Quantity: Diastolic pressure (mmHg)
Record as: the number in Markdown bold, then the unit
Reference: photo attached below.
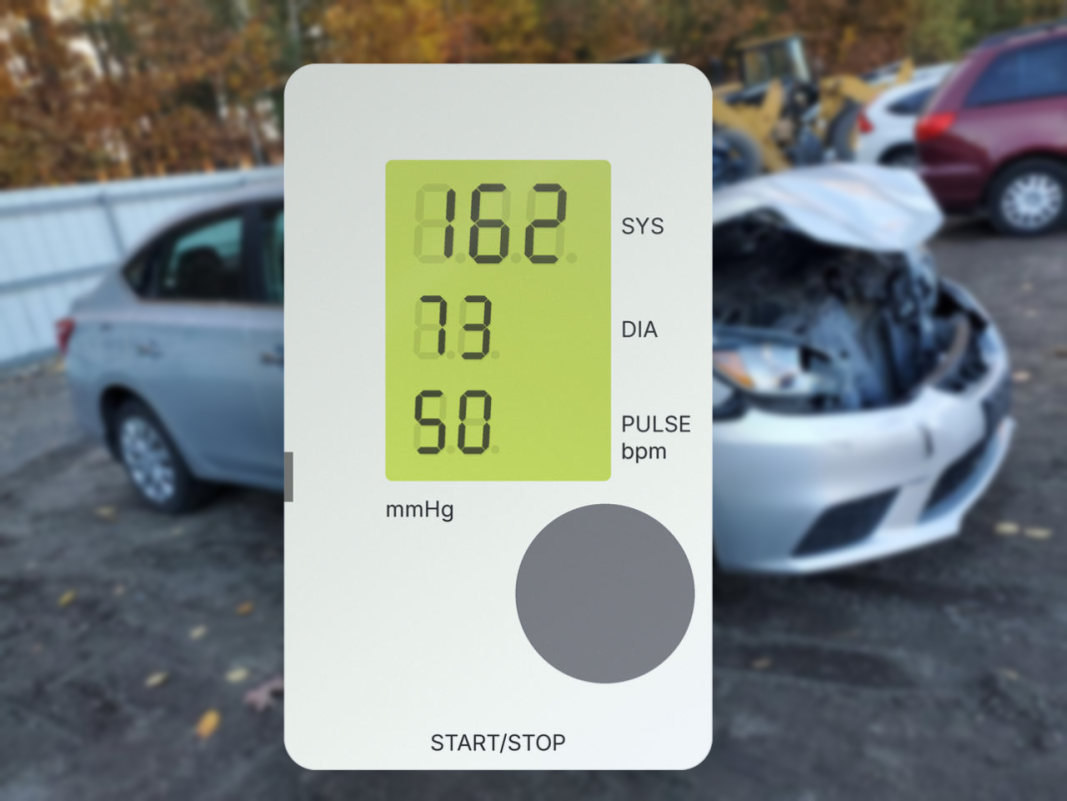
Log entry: **73** mmHg
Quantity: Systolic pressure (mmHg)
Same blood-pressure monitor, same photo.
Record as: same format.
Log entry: **162** mmHg
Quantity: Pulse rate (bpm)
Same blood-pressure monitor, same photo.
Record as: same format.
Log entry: **50** bpm
